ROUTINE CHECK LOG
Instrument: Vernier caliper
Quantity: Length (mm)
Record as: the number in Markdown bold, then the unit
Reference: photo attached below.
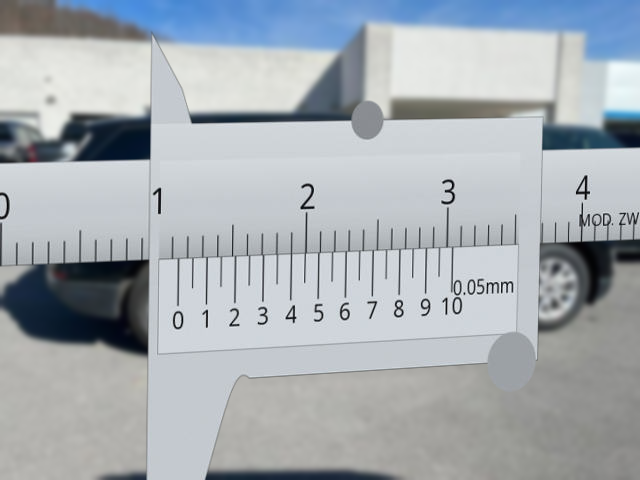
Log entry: **11.4** mm
